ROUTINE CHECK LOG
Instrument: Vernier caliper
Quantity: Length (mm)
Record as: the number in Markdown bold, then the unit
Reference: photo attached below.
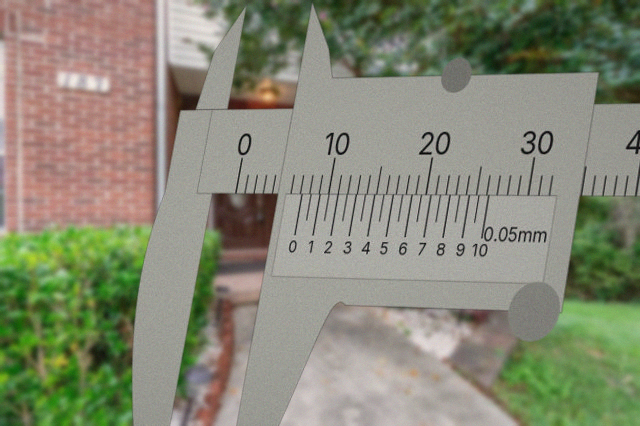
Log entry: **7.2** mm
